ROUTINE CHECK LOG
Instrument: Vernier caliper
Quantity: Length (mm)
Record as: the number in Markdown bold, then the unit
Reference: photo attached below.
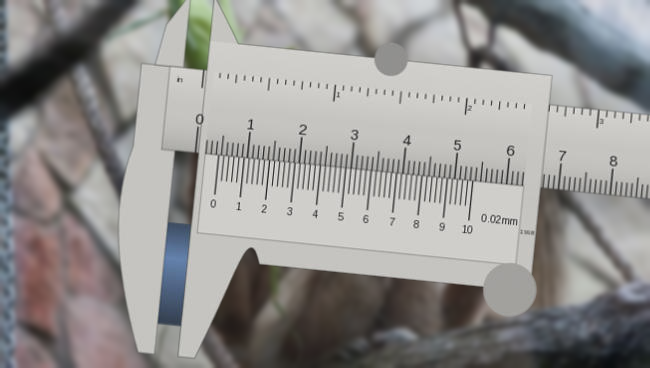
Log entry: **4.5** mm
